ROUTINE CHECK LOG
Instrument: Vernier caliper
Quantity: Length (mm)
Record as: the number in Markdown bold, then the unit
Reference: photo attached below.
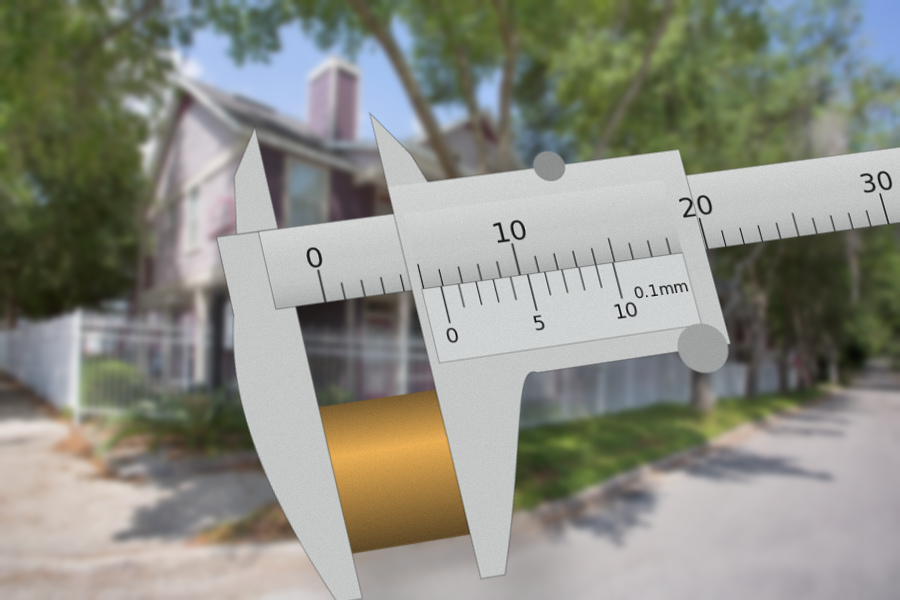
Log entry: **5.9** mm
